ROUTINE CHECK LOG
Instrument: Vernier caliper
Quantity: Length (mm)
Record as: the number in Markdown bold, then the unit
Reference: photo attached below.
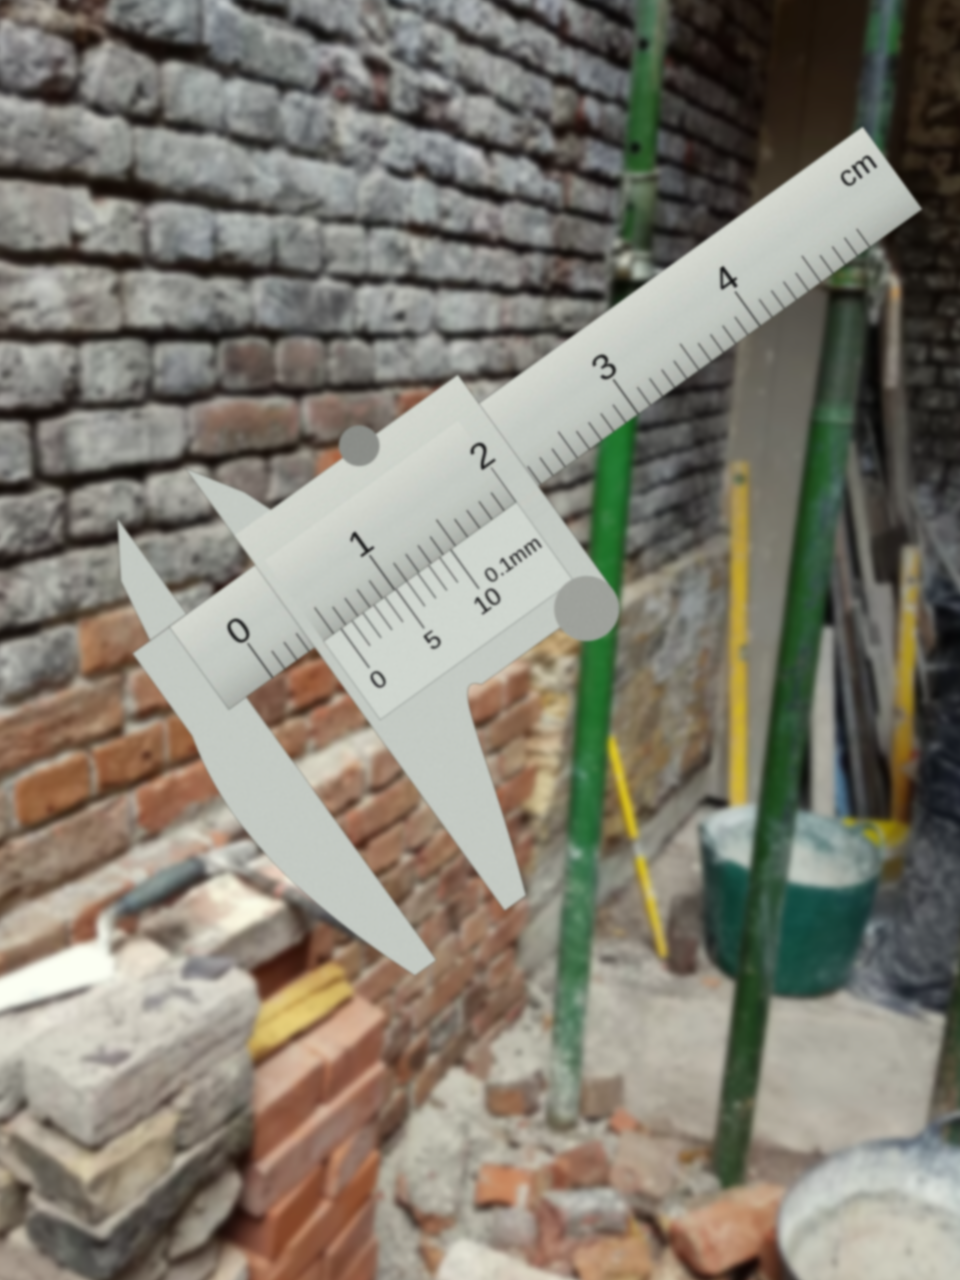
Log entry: **5.6** mm
